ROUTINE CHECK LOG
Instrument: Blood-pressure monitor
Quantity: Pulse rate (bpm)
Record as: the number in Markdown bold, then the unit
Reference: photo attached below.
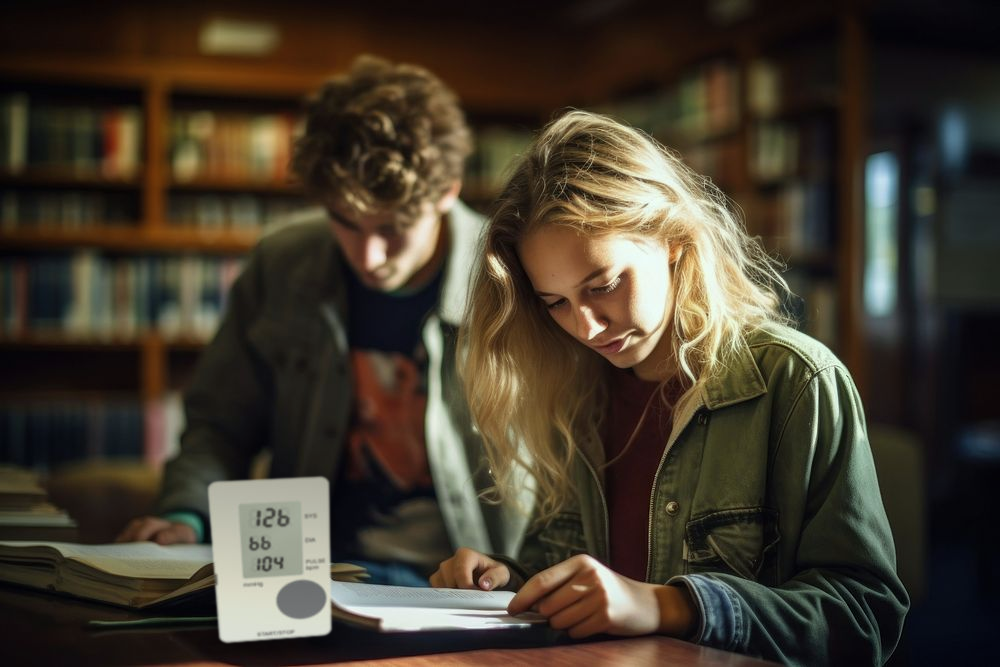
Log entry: **104** bpm
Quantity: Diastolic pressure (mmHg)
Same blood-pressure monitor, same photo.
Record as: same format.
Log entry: **66** mmHg
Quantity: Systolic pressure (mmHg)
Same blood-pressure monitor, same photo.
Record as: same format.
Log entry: **126** mmHg
